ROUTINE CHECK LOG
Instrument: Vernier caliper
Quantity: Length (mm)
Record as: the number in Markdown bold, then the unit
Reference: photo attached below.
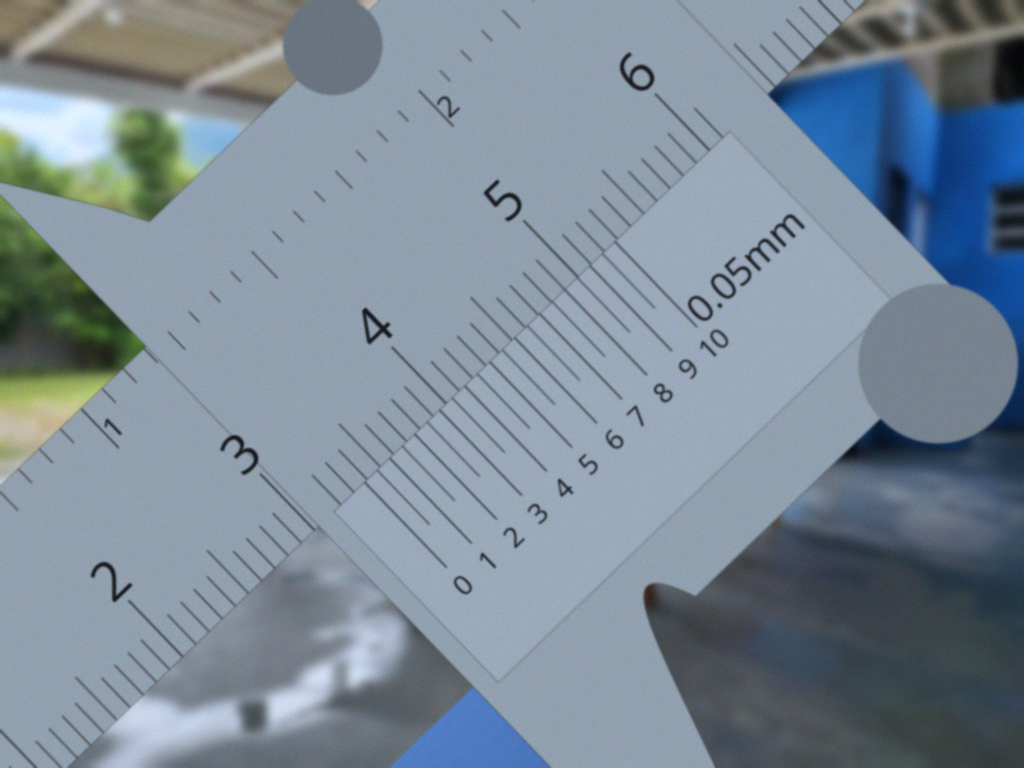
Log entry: **33.8** mm
